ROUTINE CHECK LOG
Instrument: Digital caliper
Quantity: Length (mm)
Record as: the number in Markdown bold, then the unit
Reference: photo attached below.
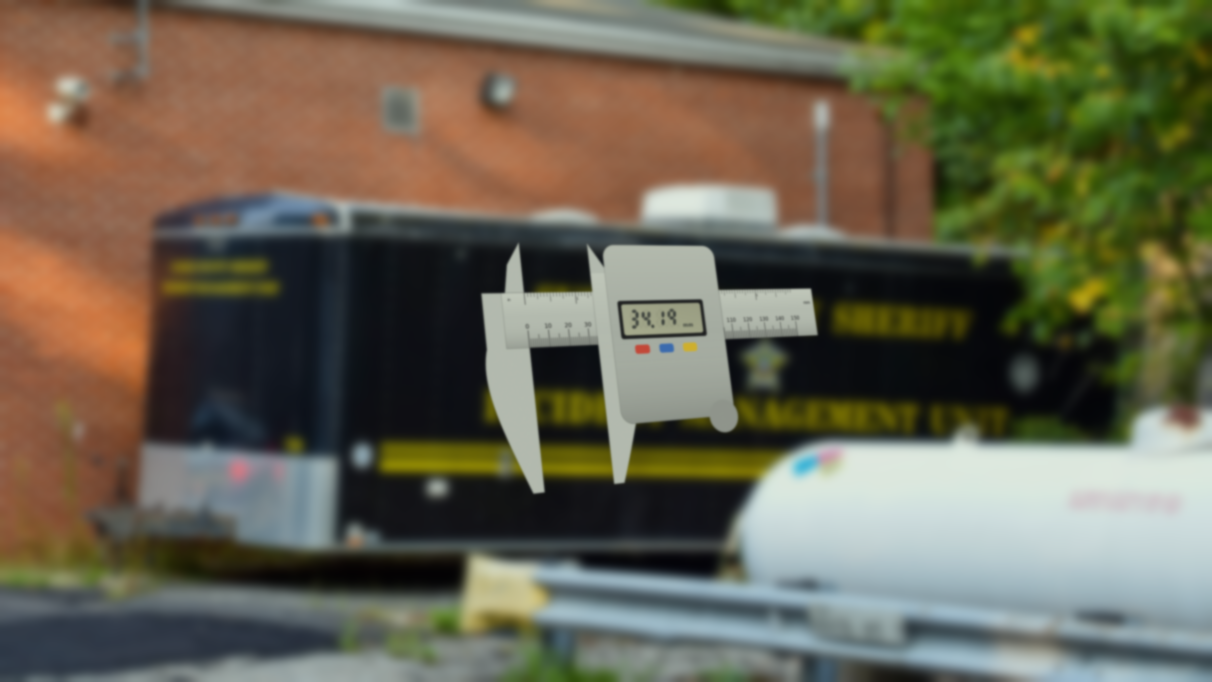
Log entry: **34.19** mm
